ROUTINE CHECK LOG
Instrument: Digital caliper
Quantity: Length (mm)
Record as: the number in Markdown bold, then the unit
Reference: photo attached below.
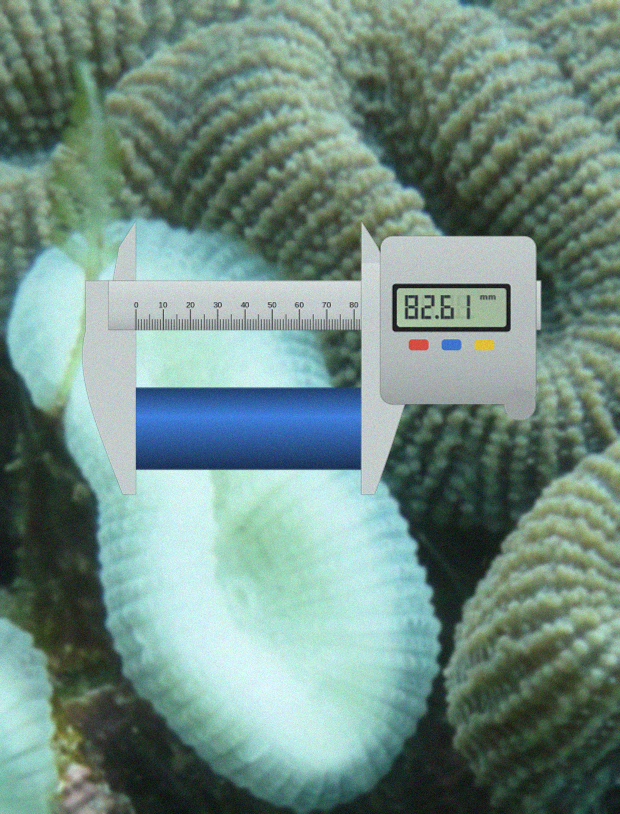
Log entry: **82.61** mm
